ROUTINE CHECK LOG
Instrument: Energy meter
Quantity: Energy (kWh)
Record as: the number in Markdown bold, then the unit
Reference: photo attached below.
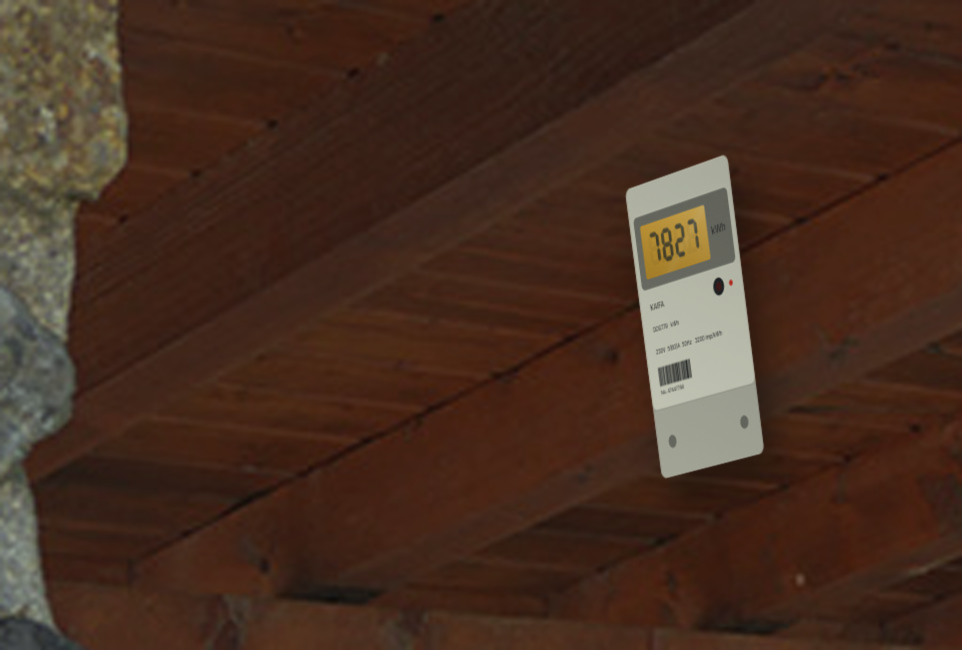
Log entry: **7827** kWh
